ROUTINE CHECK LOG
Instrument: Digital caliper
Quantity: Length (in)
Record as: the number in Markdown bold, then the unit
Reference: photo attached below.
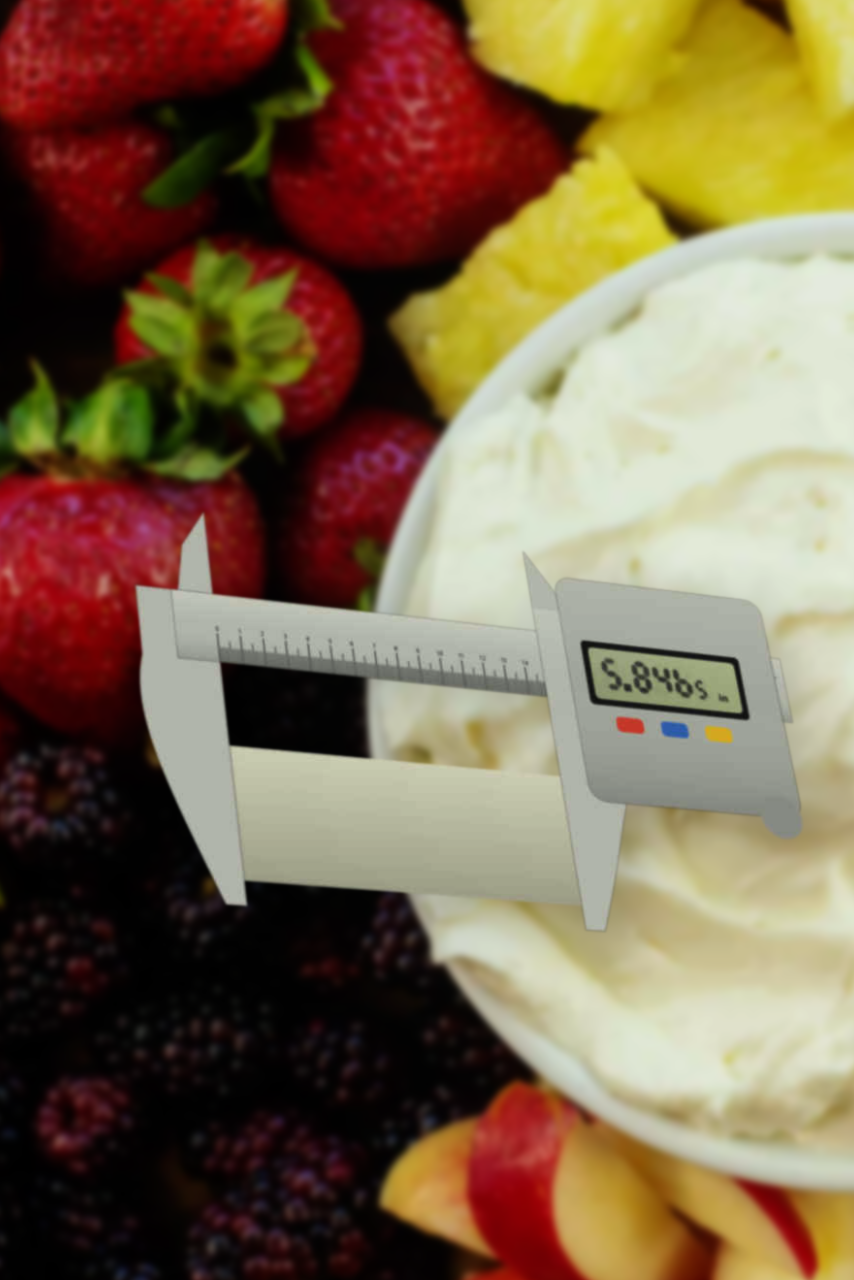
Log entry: **5.8465** in
